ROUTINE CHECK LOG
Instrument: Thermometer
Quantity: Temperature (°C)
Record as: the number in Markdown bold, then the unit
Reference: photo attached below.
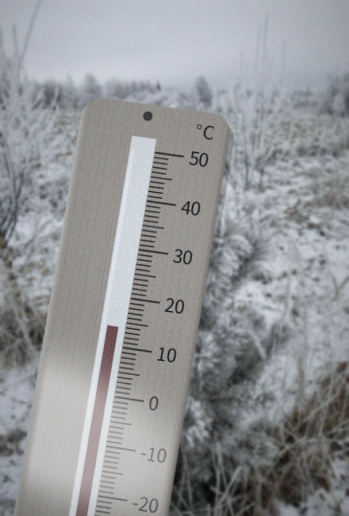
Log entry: **14** °C
